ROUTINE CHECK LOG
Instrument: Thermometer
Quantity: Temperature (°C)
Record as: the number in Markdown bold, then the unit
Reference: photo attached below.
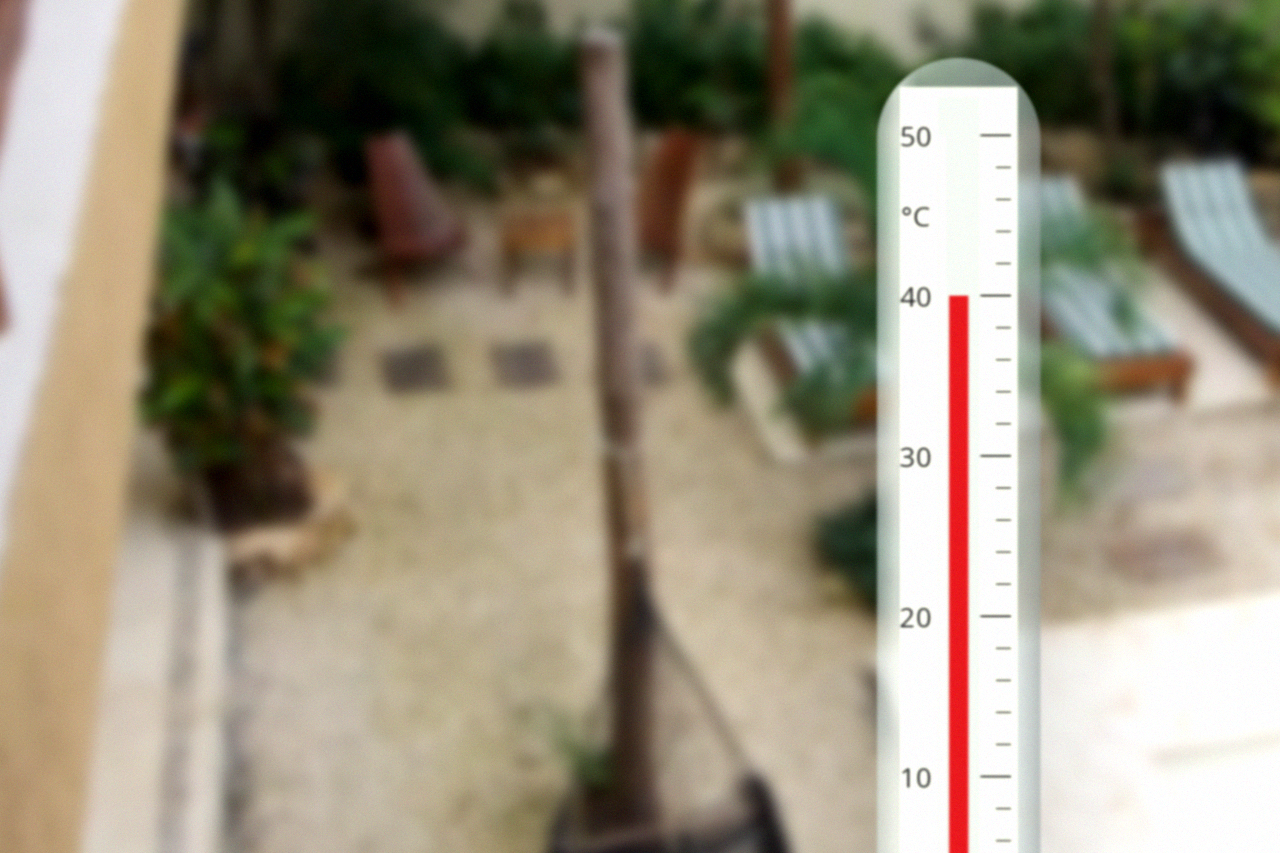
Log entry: **40** °C
